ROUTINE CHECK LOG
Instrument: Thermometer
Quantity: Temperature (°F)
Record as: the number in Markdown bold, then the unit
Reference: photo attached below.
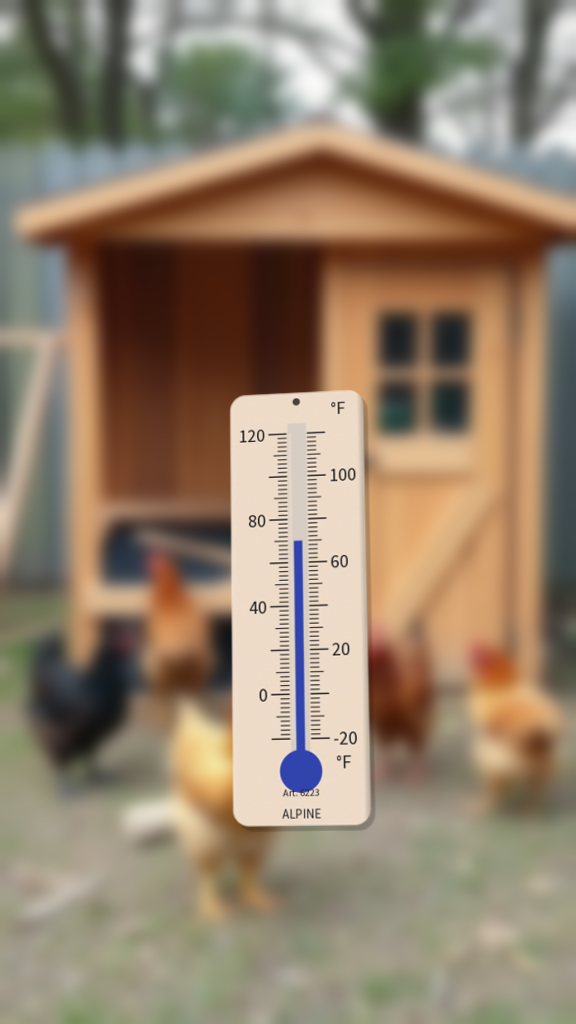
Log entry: **70** °F
